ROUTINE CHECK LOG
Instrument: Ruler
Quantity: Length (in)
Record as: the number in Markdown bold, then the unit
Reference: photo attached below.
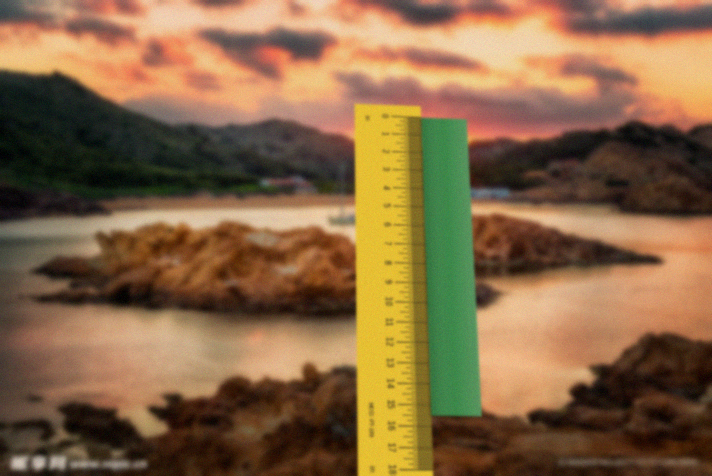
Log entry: **15.5** in
